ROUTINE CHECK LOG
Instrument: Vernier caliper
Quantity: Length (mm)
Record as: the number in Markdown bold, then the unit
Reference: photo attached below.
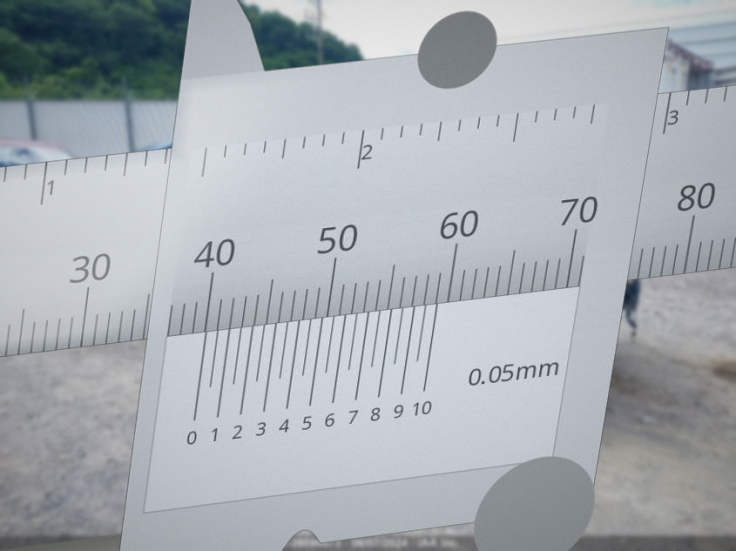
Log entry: **40.1** mm
